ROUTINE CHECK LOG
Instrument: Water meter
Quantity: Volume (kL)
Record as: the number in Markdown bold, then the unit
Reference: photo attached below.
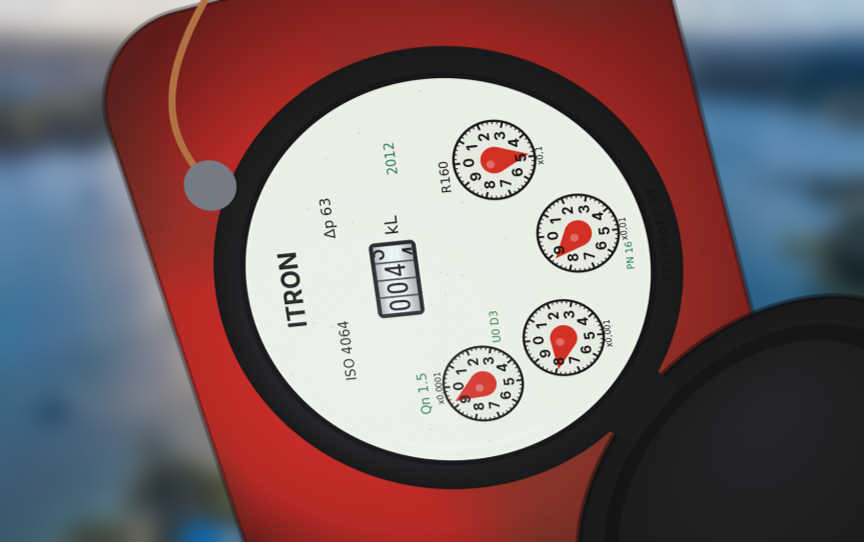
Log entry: **43.4879** kL
